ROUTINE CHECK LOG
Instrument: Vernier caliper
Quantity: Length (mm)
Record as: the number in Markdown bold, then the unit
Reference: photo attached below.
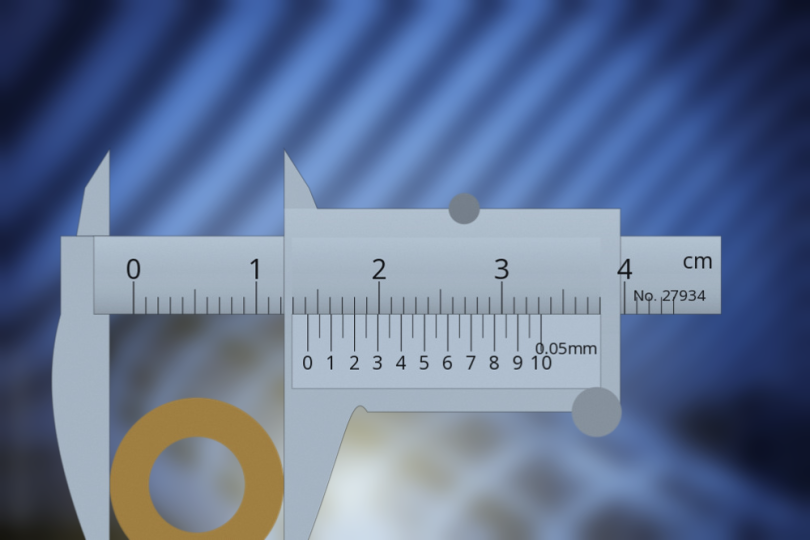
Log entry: **14.2** mm
